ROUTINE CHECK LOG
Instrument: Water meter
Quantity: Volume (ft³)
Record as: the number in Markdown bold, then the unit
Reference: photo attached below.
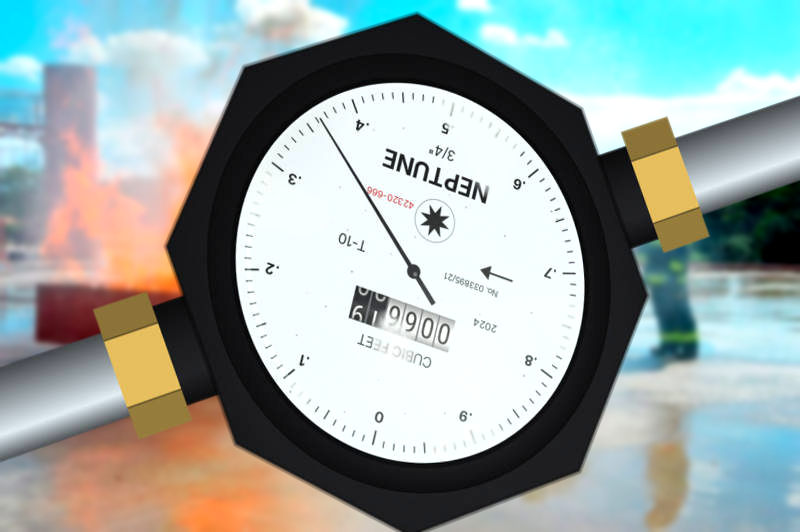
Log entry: **6619.36** ft³
